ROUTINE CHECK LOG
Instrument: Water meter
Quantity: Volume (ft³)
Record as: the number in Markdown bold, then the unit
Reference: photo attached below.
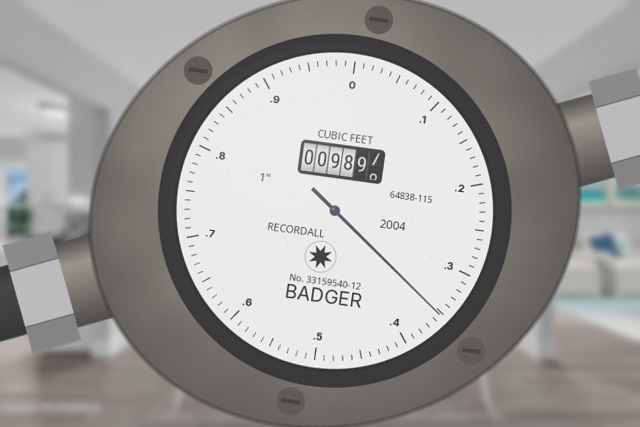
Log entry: **9897.35** ft³
